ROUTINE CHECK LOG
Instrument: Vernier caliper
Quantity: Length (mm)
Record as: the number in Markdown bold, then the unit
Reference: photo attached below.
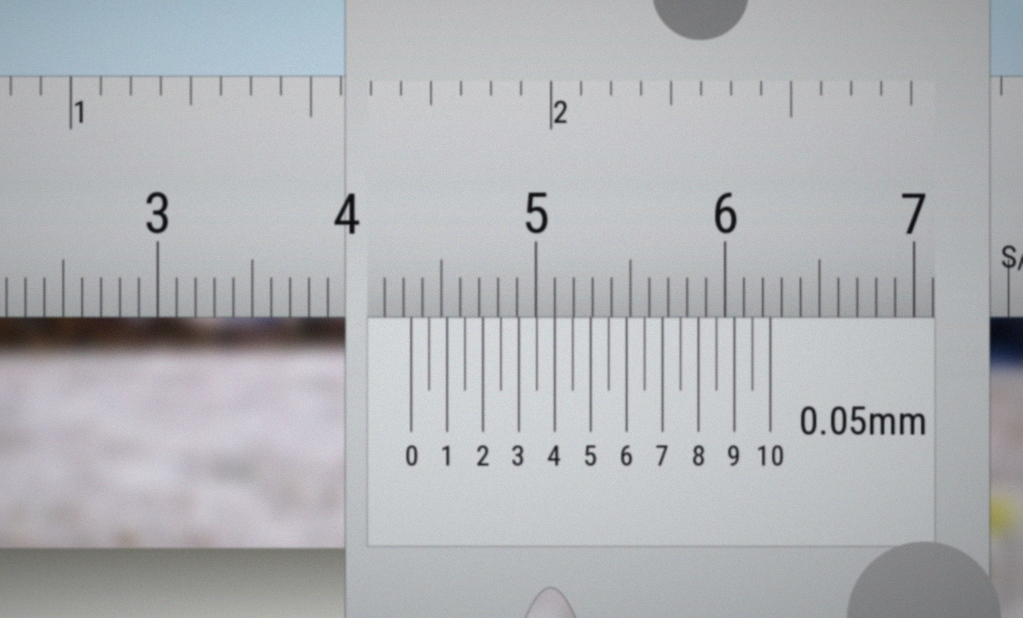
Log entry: **43.4** mm
